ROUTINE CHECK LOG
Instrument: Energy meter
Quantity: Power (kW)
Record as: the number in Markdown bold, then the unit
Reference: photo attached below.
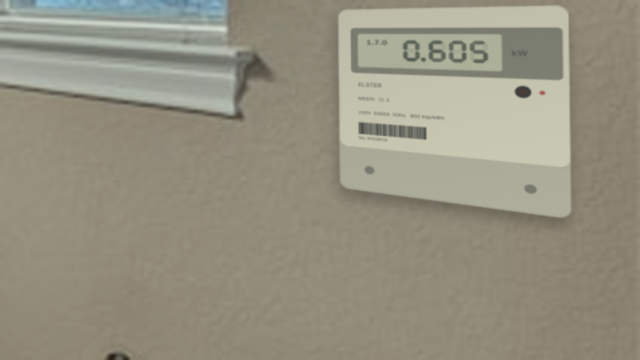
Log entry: **0.605** kW
